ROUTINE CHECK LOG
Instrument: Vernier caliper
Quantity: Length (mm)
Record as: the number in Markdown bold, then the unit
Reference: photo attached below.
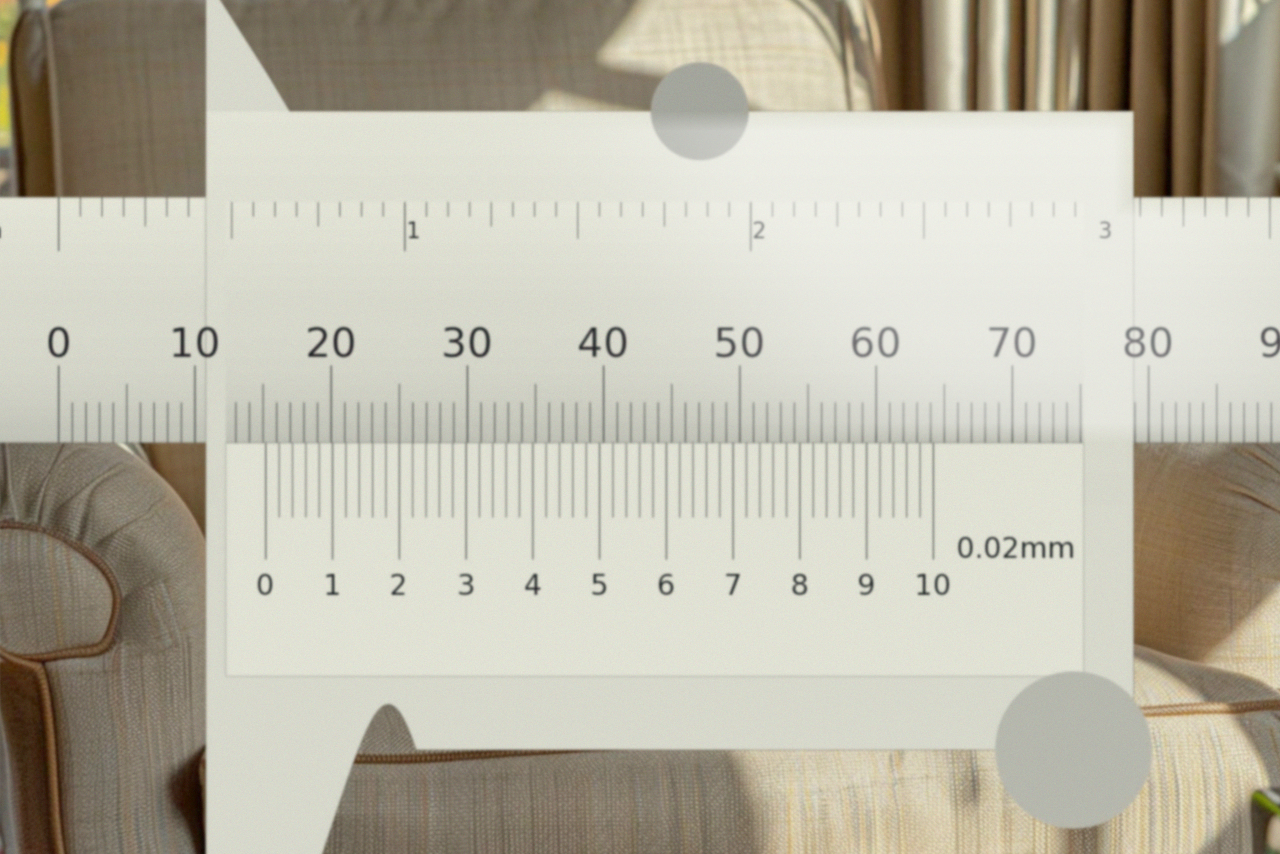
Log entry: **15.2** mm
